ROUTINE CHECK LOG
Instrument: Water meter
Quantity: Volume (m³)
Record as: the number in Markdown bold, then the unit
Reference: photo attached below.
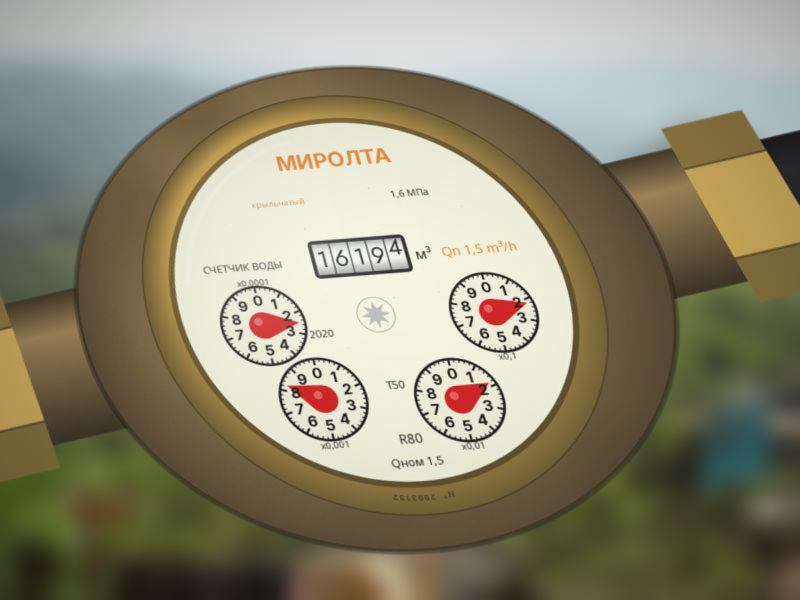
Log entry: **16194.2182** m³
